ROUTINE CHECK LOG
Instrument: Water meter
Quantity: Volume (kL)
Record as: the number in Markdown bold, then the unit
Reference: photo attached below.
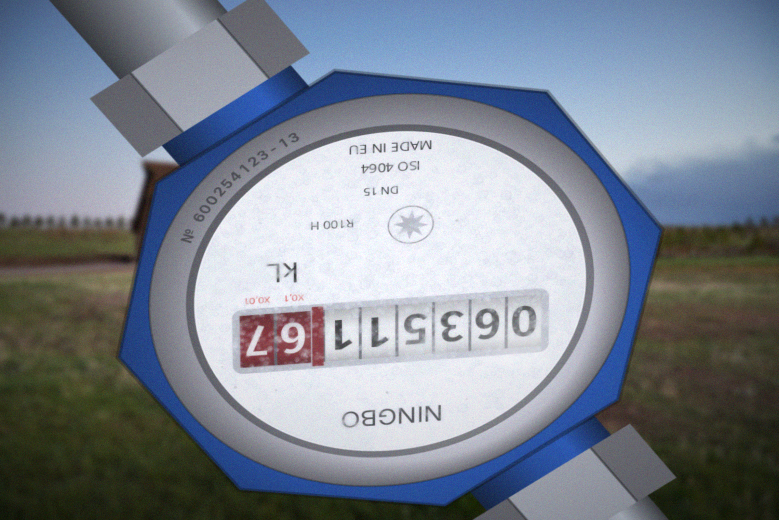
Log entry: **63511.67** kL
